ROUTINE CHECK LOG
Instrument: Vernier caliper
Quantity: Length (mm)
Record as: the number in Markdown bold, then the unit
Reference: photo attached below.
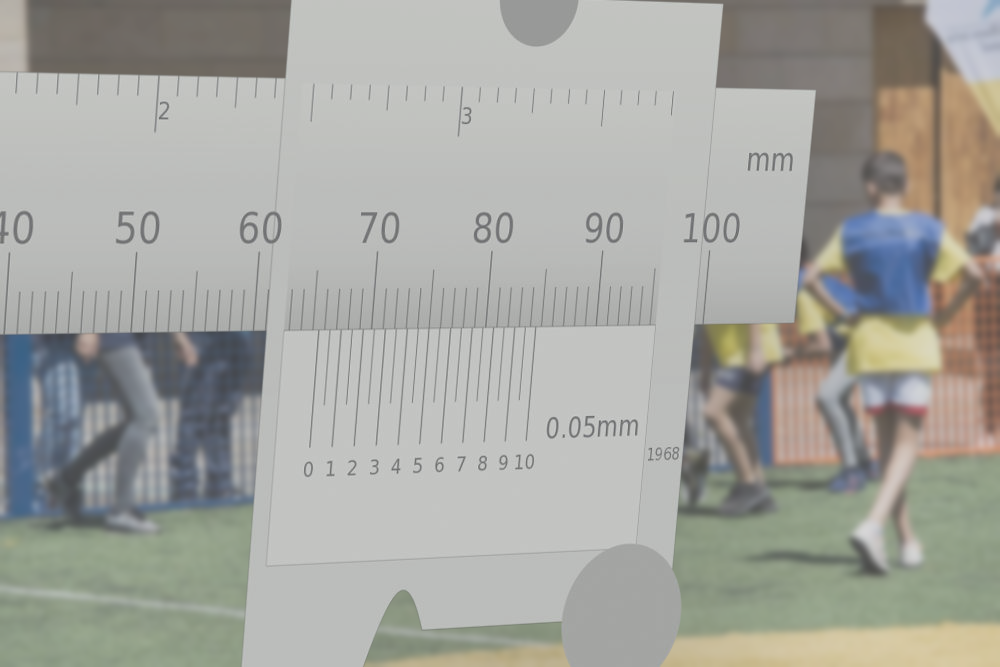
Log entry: **65.5** mm
